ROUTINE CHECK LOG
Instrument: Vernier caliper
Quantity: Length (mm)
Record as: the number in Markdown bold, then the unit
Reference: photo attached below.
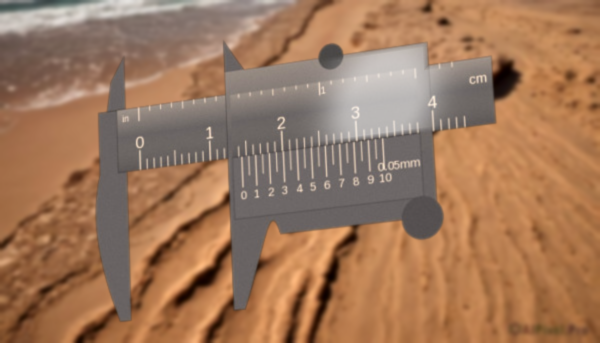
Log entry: **14.4** mm
